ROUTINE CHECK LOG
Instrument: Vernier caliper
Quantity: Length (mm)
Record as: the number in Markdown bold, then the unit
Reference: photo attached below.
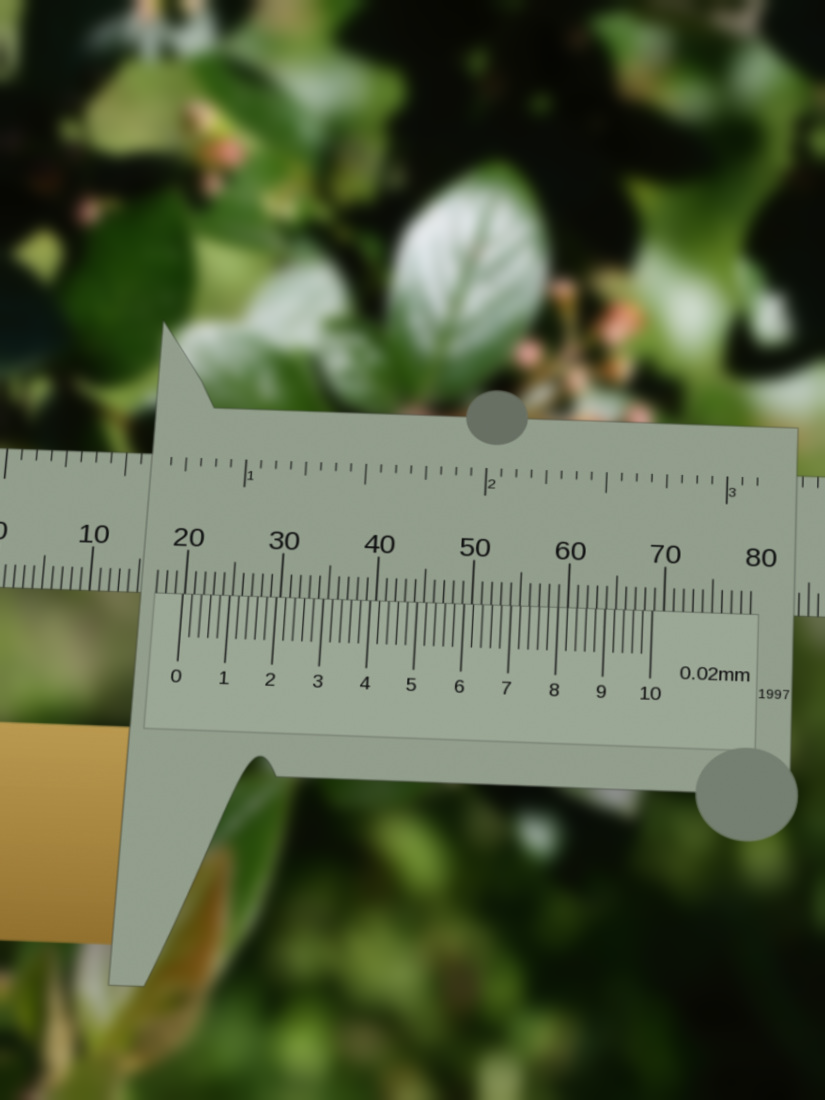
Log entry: **19.8** mm
